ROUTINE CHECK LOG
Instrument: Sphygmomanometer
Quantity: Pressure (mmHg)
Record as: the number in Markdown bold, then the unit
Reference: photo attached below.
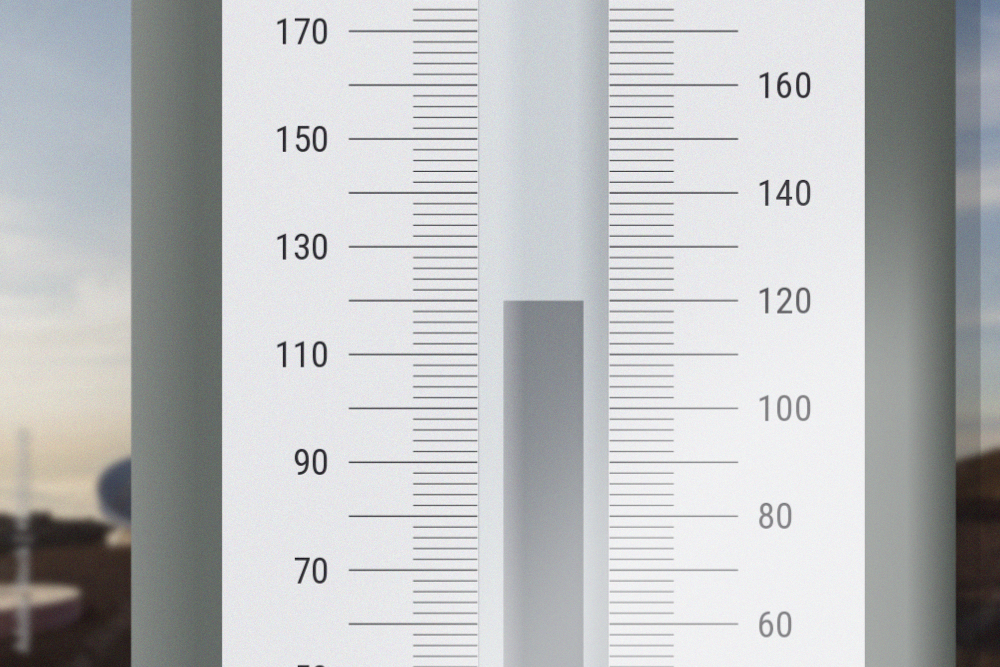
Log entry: **120** mmHg
